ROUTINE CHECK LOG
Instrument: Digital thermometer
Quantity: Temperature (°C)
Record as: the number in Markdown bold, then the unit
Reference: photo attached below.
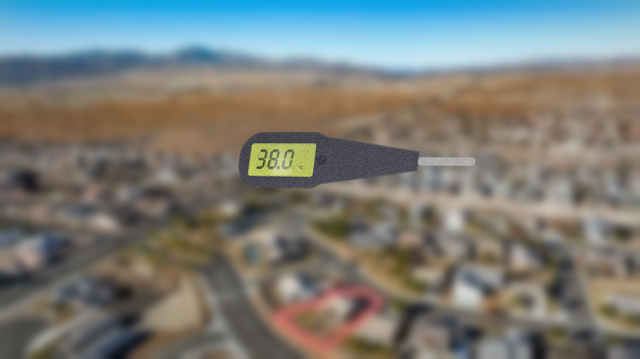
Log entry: **38.0** °C
